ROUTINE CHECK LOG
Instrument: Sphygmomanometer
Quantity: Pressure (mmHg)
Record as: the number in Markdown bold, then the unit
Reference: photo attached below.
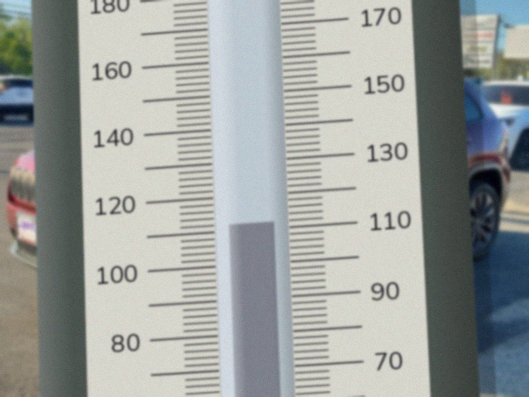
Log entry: **112** mmHg
